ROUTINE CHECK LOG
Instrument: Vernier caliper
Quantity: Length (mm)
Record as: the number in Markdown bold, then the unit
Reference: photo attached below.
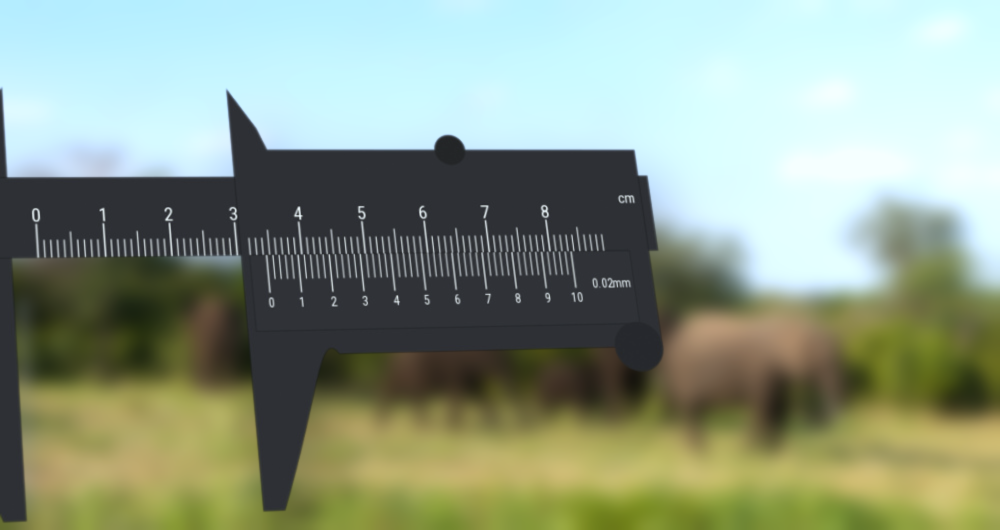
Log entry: **34.5** mm
